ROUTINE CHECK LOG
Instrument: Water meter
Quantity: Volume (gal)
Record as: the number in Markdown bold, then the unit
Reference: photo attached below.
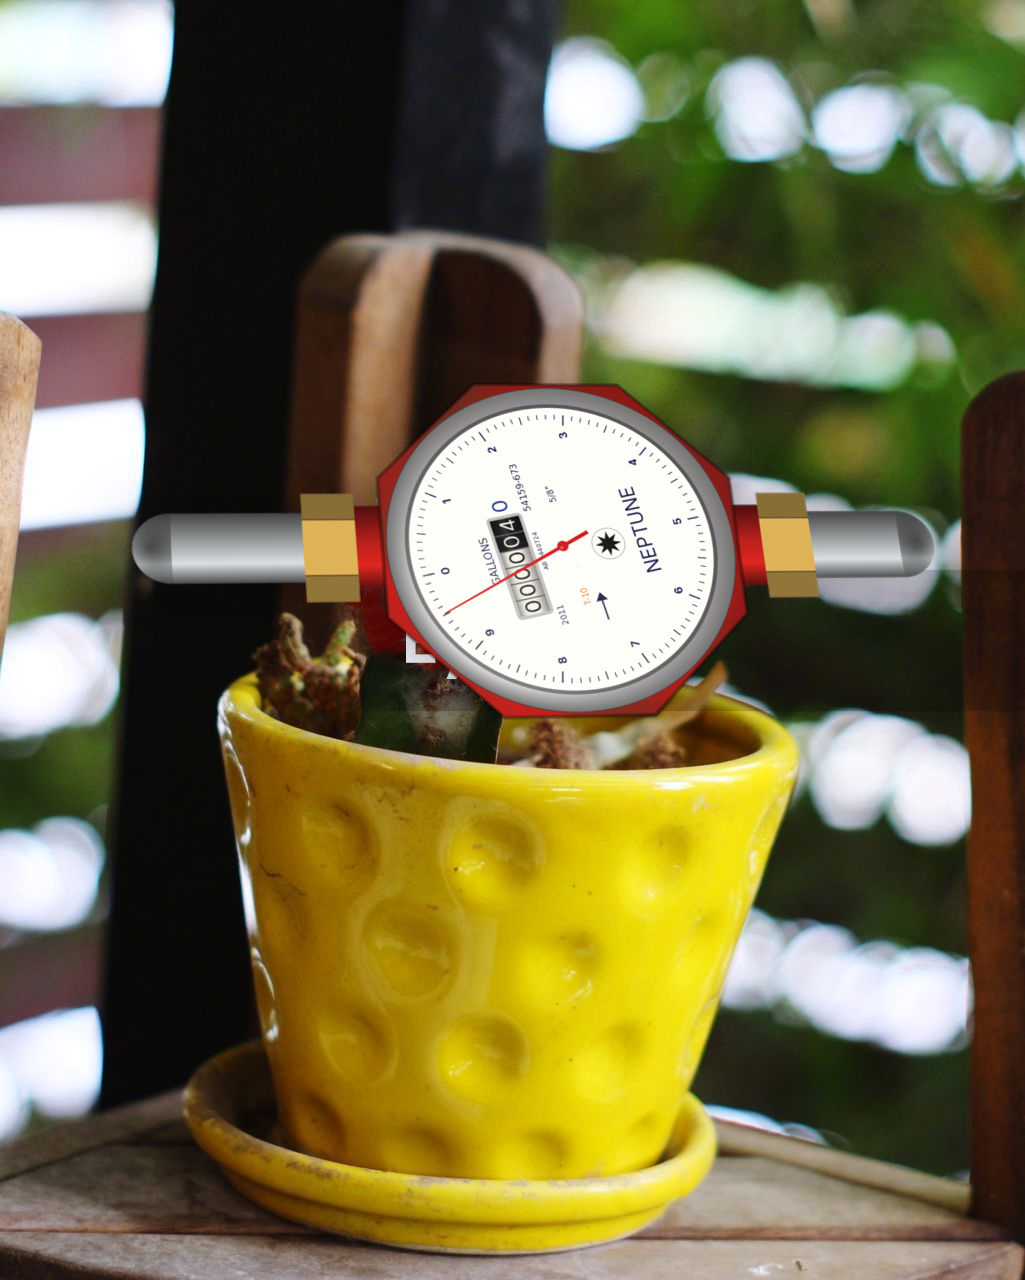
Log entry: **39.5** gal
